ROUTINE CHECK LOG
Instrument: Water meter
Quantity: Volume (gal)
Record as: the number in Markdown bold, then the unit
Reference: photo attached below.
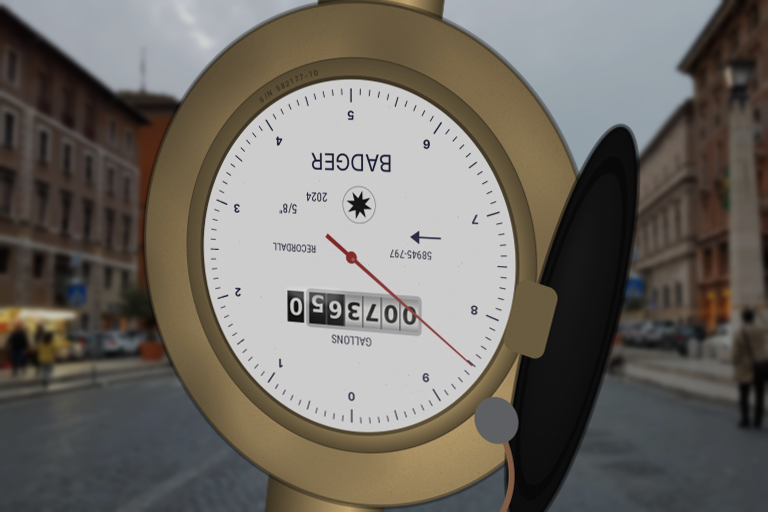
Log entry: **73648.5** gal
